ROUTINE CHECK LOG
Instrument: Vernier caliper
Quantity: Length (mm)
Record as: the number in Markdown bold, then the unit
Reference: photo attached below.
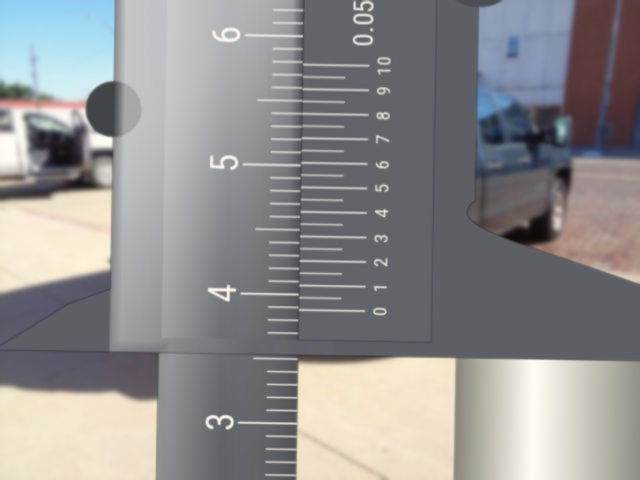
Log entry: **38.8** mm
